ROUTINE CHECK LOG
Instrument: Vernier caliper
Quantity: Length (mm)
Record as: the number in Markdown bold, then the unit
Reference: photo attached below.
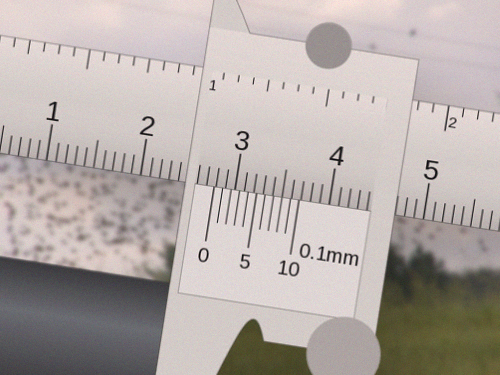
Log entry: **27.8** mm
